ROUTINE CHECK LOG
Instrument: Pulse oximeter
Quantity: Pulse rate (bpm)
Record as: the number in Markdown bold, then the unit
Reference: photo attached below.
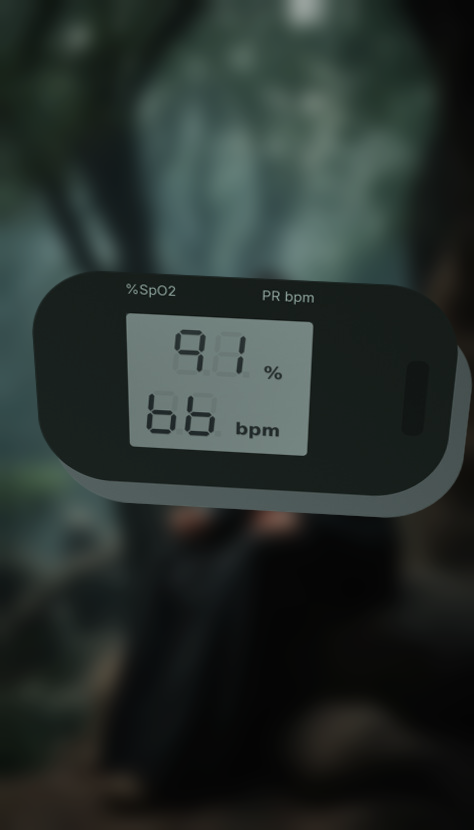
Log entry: **66** bpm
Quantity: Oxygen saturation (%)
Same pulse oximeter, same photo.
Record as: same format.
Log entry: **91** %
